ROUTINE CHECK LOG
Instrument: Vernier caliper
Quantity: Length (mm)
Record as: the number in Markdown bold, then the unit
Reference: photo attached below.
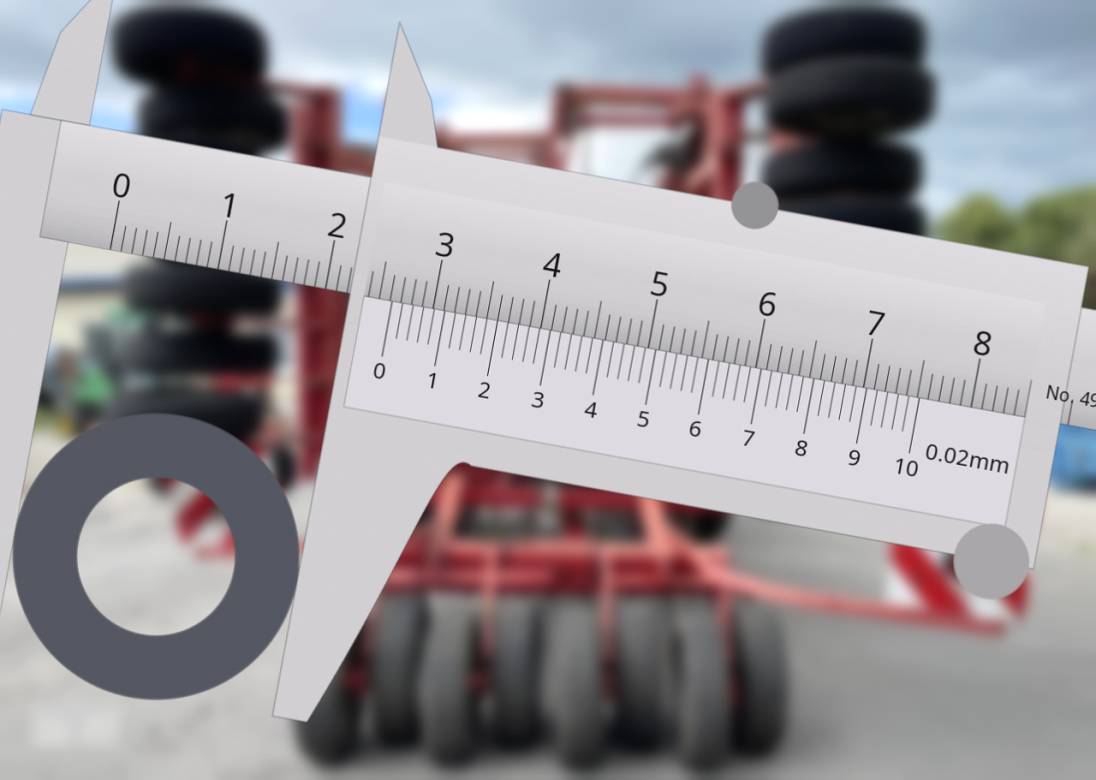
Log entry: **26.2** mm
